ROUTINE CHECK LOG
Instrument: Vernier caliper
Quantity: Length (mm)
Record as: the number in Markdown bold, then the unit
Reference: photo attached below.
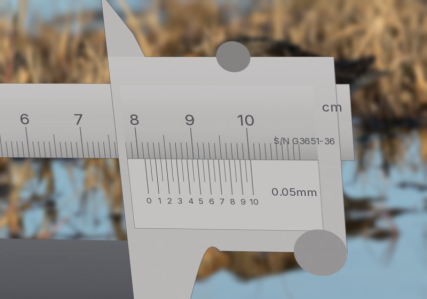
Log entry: **81.2** mm
